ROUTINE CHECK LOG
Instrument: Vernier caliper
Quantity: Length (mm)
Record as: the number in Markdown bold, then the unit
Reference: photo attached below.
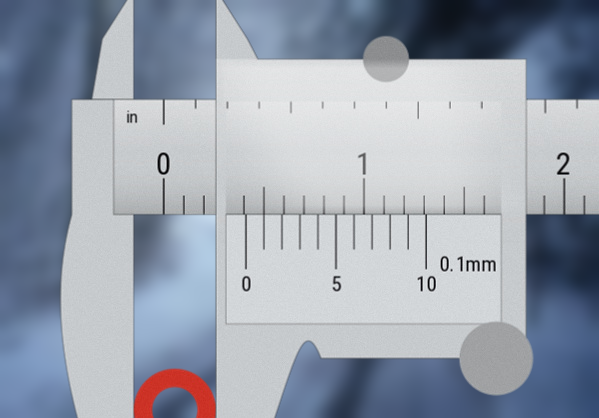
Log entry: **4.1** mm
